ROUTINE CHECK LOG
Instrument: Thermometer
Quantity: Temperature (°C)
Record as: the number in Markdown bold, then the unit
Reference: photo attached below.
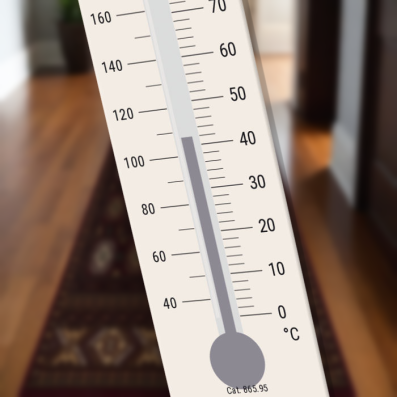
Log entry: **42** °C
